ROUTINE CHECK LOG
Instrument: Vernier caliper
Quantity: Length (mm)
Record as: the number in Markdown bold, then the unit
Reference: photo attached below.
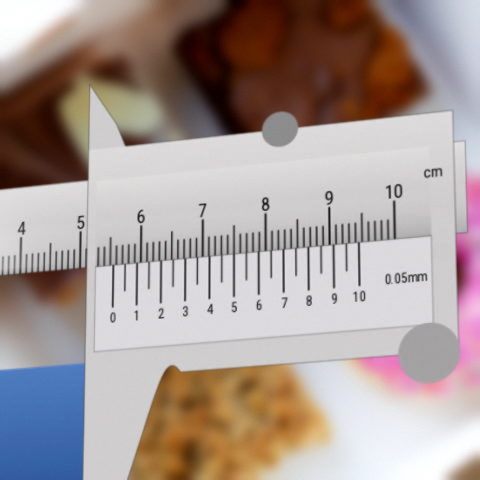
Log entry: **55.5** mm
